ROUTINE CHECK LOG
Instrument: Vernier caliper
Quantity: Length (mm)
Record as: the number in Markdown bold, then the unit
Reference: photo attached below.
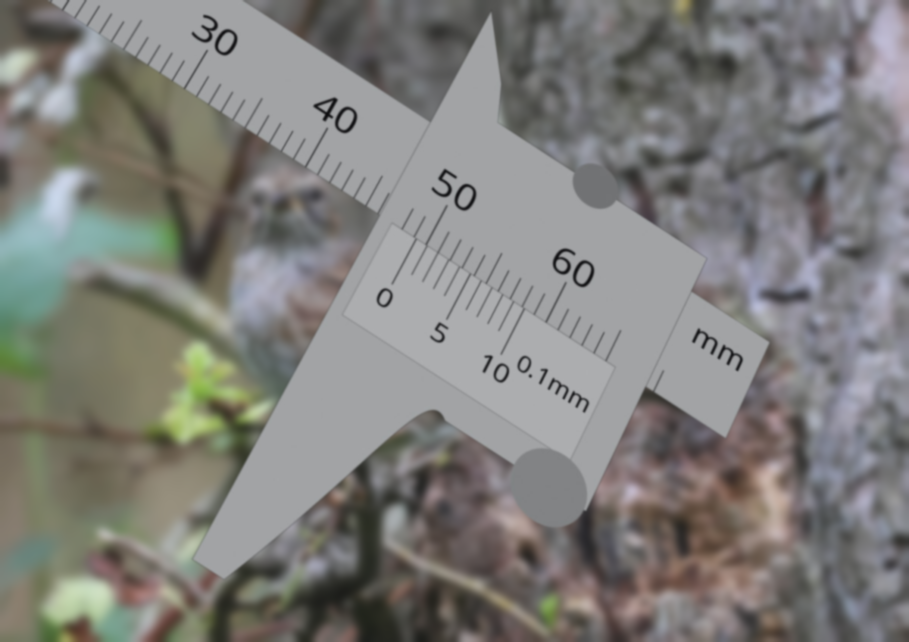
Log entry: **49.2** mm
